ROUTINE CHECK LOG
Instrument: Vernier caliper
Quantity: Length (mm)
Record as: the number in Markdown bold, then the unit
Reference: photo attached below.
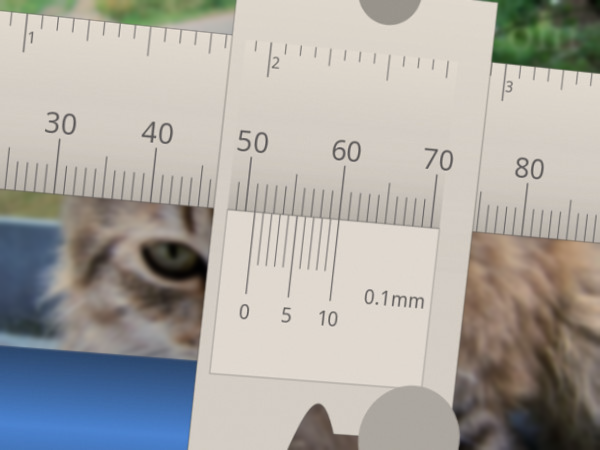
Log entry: **51.0** mm
